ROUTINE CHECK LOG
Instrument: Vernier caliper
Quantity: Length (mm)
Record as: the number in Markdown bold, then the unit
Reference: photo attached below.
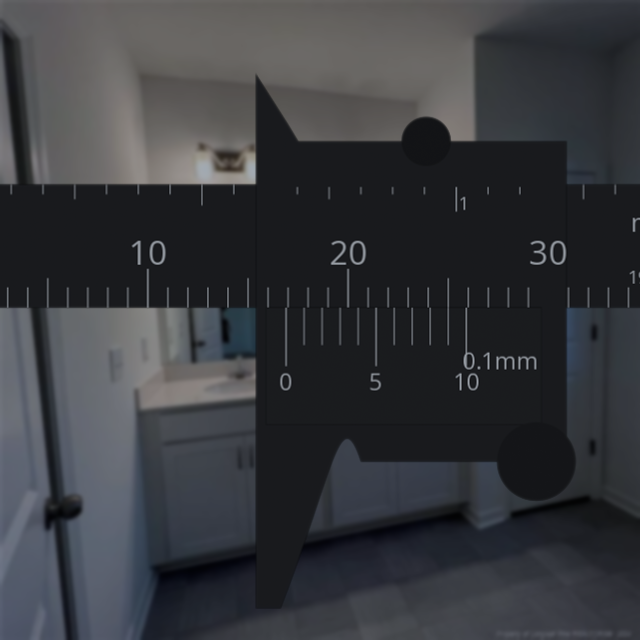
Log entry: **16.9** mm
